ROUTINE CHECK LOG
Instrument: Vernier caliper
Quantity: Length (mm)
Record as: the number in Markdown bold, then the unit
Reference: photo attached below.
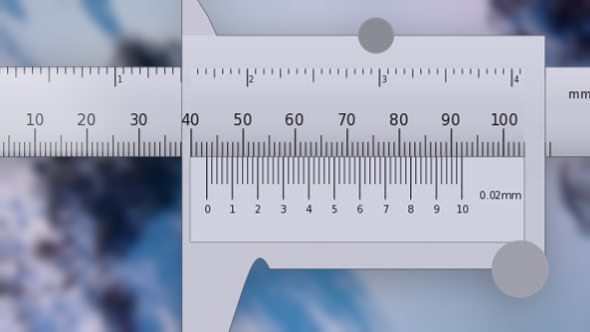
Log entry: **43.0** mm
